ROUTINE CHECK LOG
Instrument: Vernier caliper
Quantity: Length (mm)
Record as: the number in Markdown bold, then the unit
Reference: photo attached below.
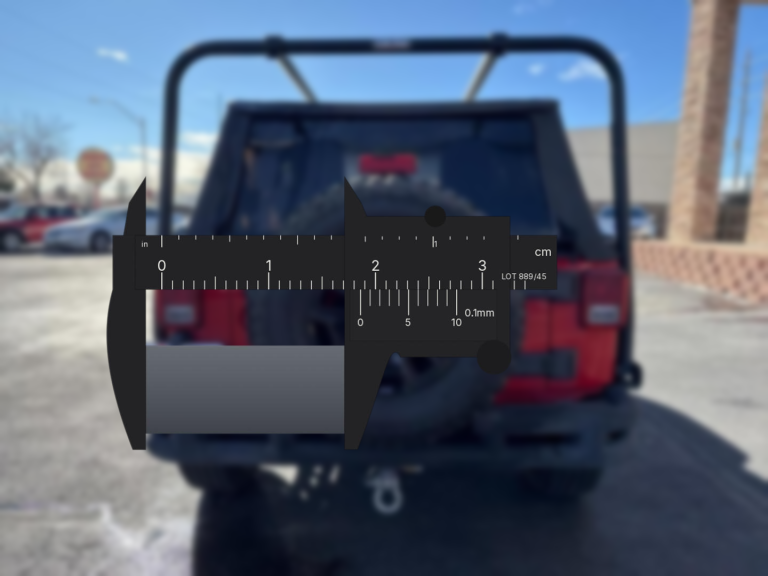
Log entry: **18.6** mm
